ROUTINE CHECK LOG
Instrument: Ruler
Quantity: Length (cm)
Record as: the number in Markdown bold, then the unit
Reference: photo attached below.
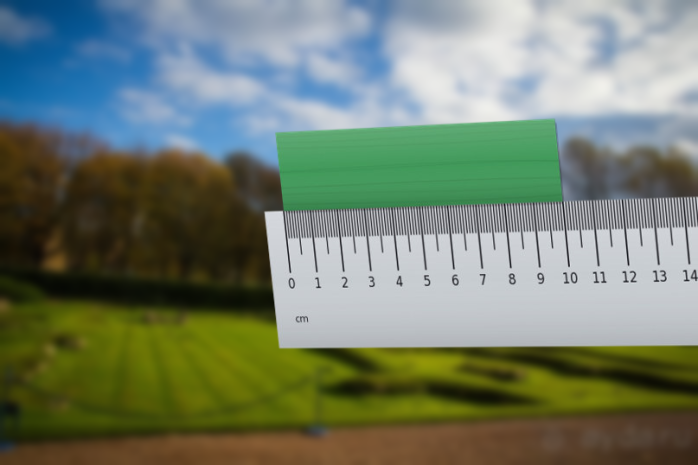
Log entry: **10** cm
